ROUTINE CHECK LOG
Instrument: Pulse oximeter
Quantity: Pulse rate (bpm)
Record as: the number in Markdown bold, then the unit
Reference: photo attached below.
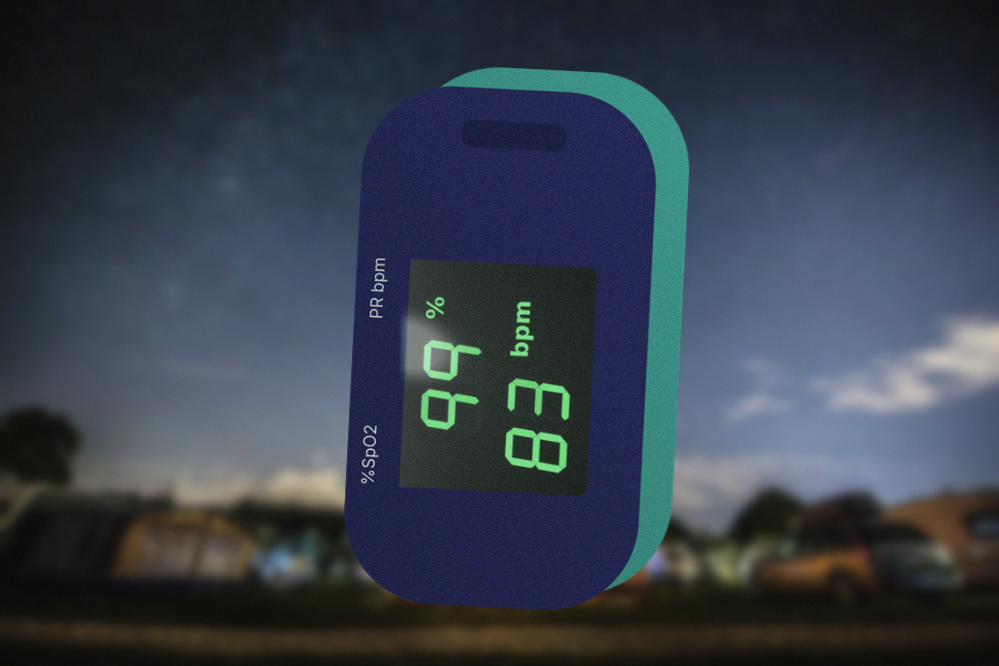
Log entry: **83** bpm
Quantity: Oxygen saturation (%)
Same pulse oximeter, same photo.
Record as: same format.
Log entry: **99** %
